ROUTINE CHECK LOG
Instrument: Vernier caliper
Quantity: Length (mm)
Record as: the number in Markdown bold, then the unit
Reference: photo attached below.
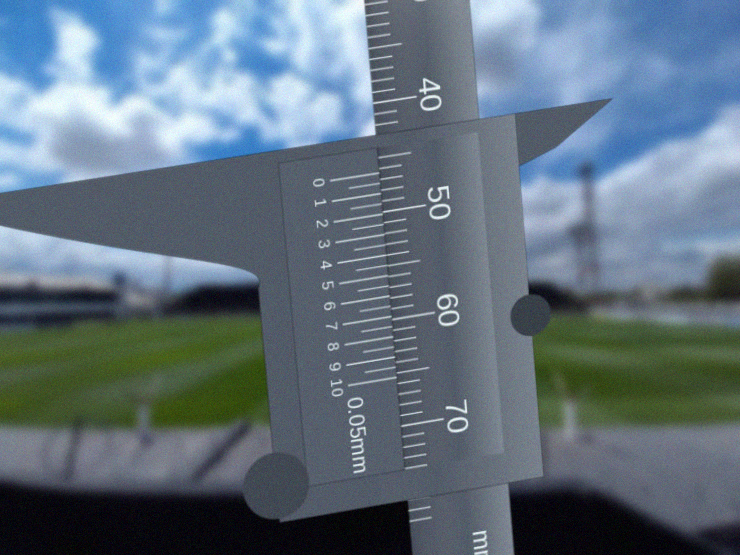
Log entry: **46.4** mm
